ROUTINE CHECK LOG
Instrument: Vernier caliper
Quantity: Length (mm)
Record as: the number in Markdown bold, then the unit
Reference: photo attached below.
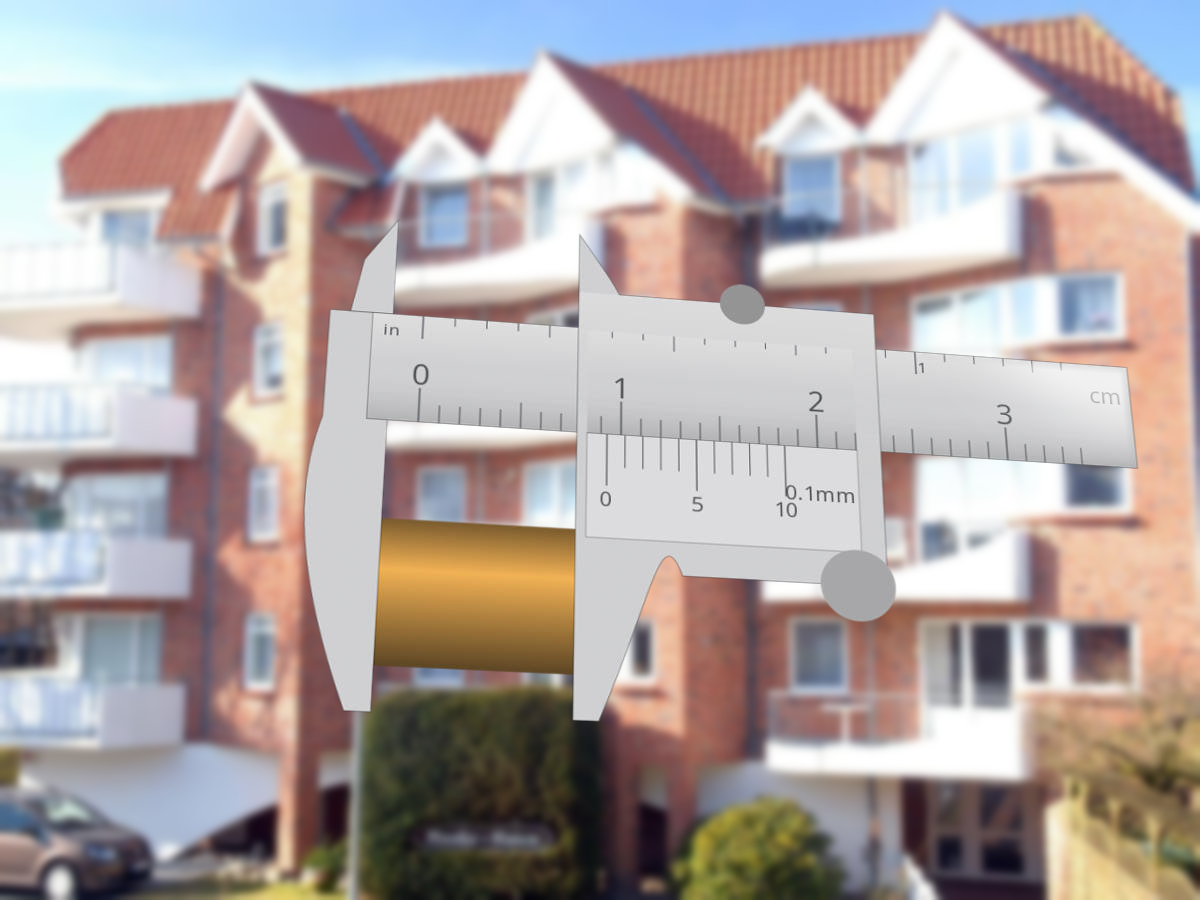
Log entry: **9.3** mm
